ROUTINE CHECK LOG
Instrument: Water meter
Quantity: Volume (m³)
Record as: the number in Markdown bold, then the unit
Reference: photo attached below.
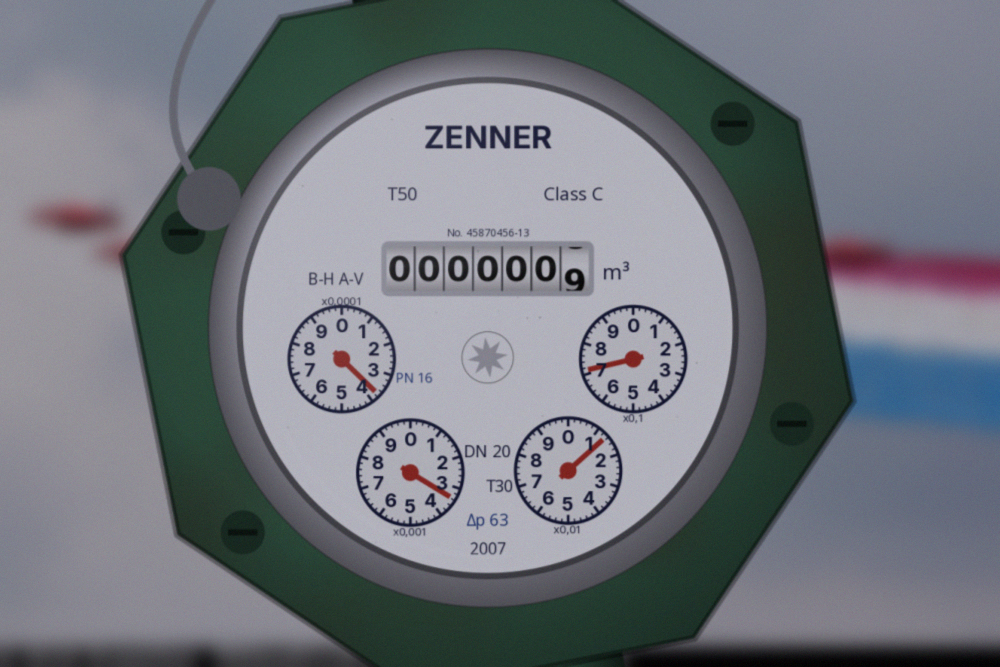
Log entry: **8.7133** m³
